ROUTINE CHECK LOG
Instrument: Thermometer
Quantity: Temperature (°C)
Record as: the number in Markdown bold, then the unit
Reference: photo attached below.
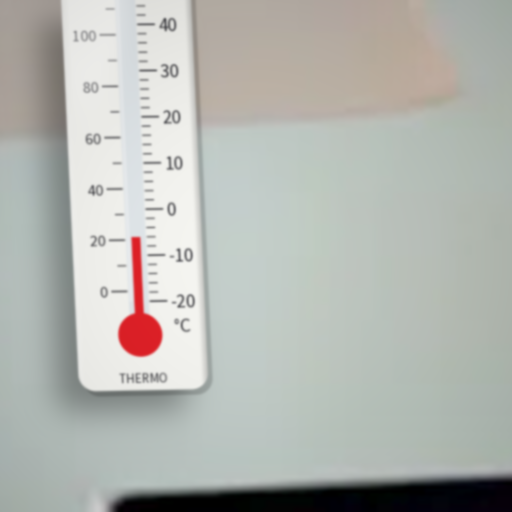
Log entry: **-6** °C
